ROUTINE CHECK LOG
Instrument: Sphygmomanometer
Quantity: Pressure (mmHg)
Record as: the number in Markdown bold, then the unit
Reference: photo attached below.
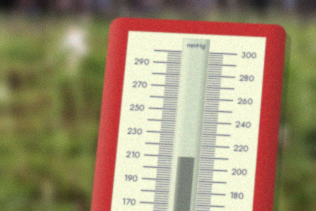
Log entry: **210** mmHg
